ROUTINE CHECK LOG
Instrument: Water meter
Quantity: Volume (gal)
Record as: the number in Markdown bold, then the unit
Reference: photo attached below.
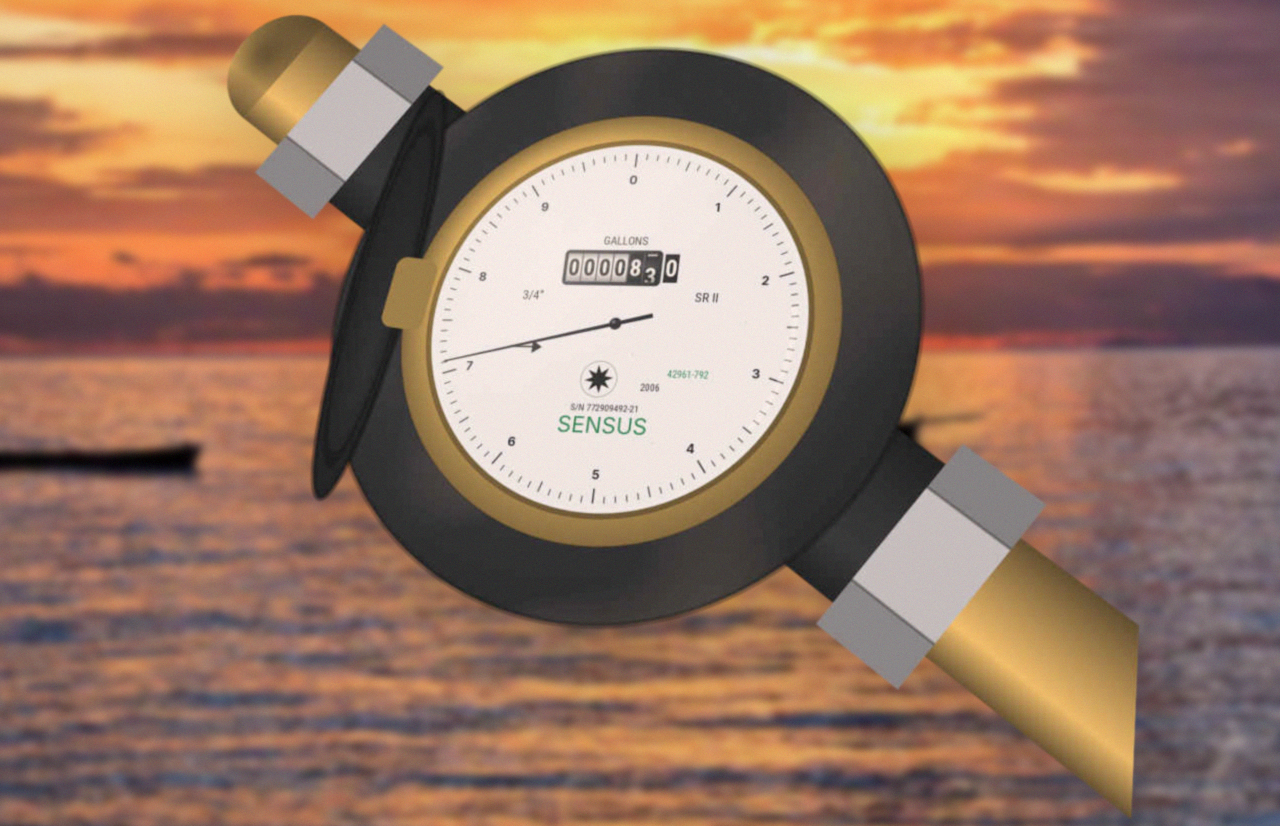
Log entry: **827.1** gal
